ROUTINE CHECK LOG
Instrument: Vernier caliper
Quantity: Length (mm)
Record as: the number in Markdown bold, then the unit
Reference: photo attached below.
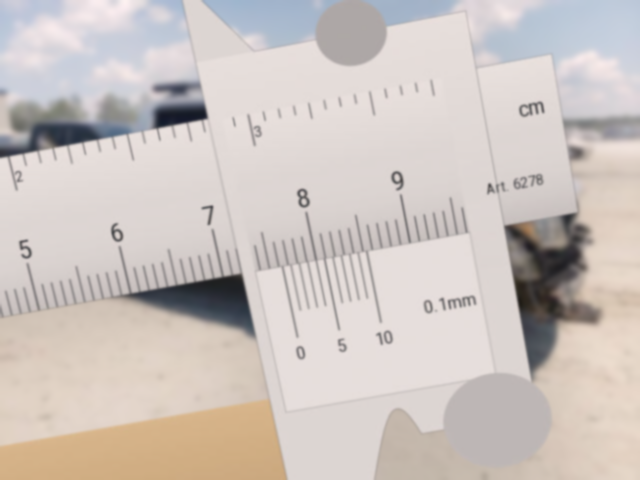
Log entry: **76.4** mm
